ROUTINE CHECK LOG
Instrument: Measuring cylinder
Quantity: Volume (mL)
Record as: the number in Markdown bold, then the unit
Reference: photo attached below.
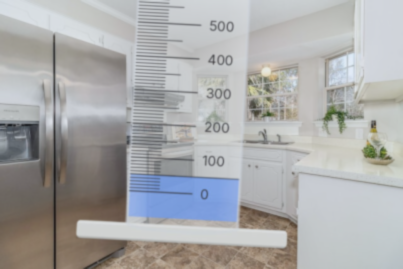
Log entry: **50** mL
